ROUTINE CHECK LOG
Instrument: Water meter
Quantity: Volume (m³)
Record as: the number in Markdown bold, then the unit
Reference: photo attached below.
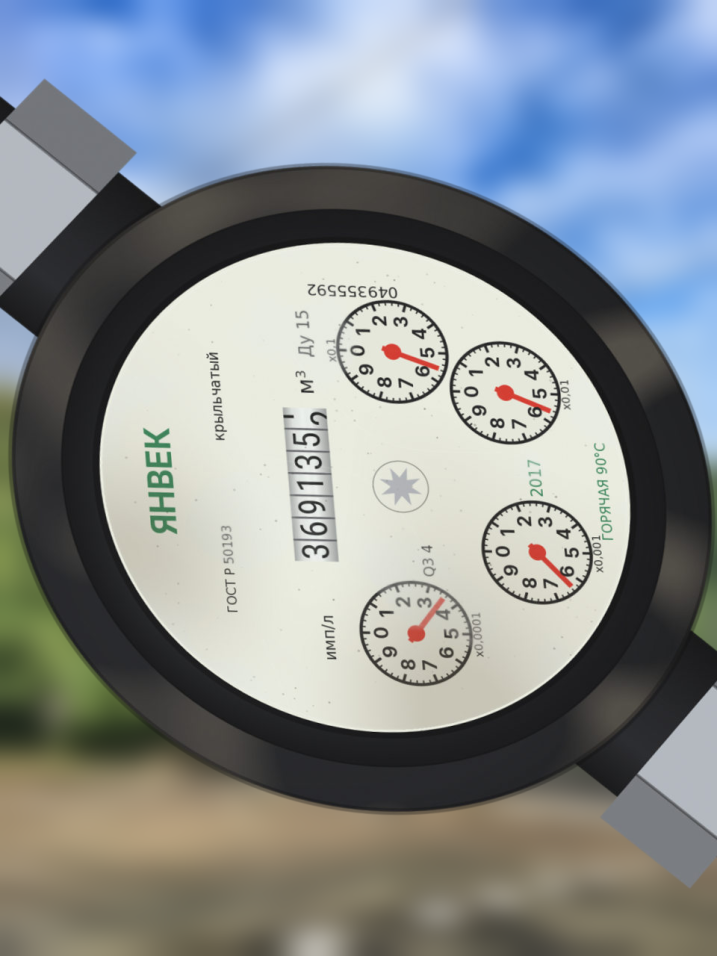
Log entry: **3691351.5563** m³
